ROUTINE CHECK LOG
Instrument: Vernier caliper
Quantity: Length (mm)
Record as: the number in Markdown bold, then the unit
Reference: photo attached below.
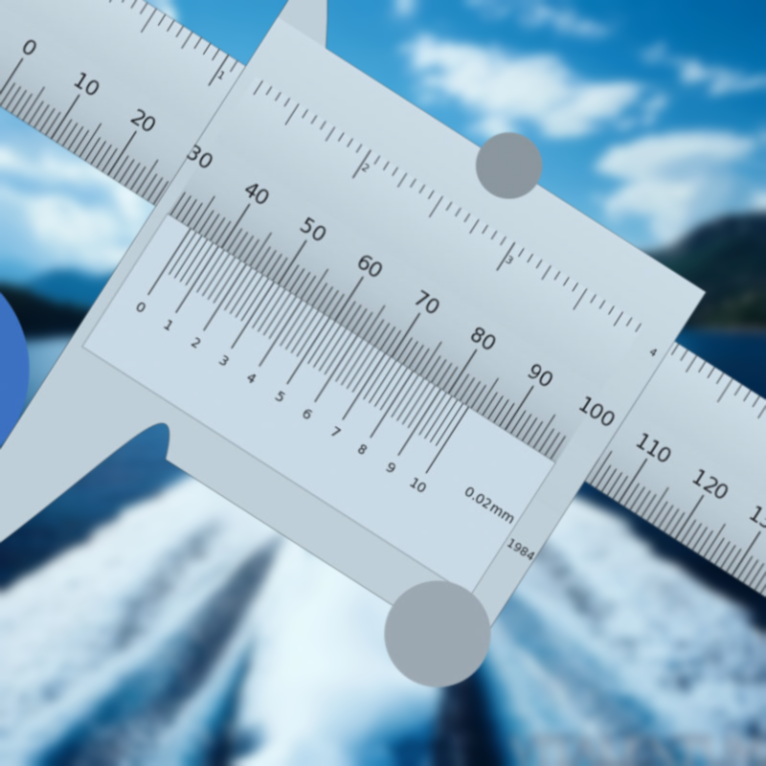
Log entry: **34.6** mm
